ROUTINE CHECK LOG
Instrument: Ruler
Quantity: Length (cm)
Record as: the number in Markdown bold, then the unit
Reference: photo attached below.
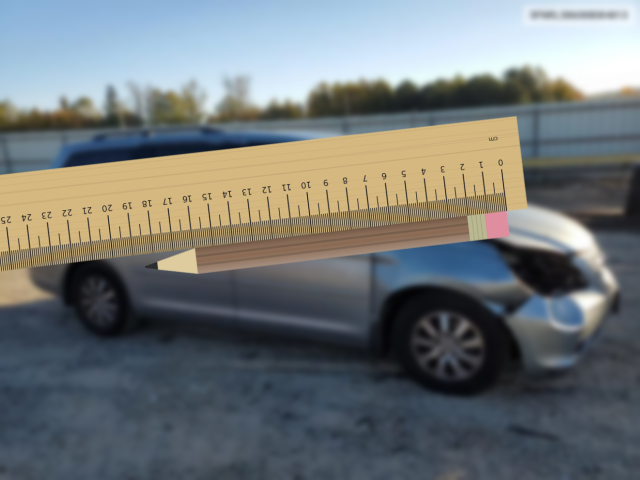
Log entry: **18.5** cm
